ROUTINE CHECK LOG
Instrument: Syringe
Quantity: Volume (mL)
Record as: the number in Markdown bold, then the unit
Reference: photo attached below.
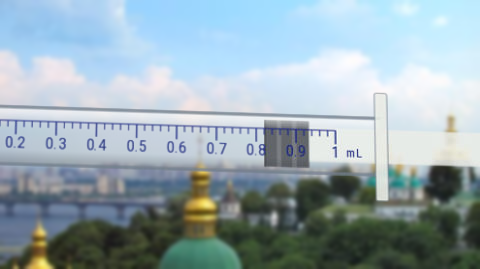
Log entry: **0.82** mL
